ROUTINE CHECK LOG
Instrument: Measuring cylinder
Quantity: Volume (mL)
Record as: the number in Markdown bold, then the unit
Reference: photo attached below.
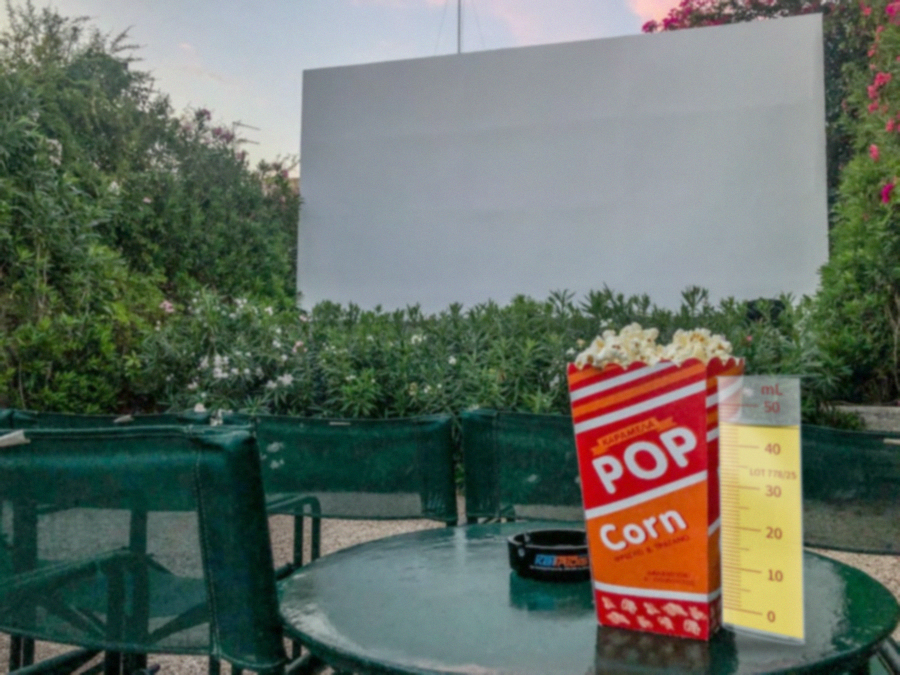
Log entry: **45** mL
